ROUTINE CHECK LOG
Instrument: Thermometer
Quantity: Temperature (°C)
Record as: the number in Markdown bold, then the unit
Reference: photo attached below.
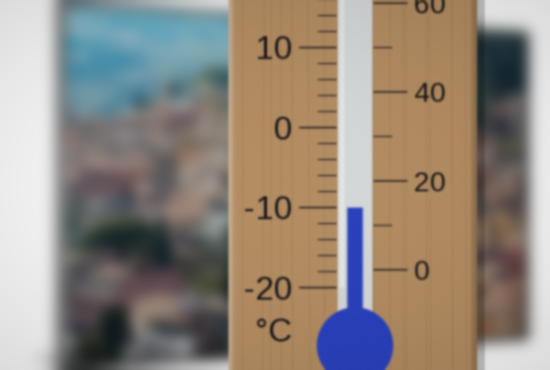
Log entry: **-10** °C
